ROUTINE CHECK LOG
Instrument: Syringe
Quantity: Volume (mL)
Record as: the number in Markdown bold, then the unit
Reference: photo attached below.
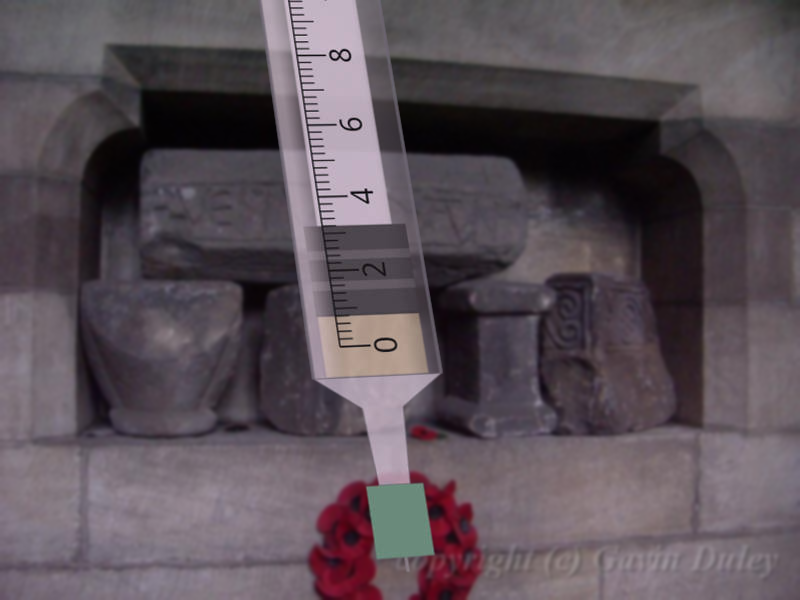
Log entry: **0.8** mL
